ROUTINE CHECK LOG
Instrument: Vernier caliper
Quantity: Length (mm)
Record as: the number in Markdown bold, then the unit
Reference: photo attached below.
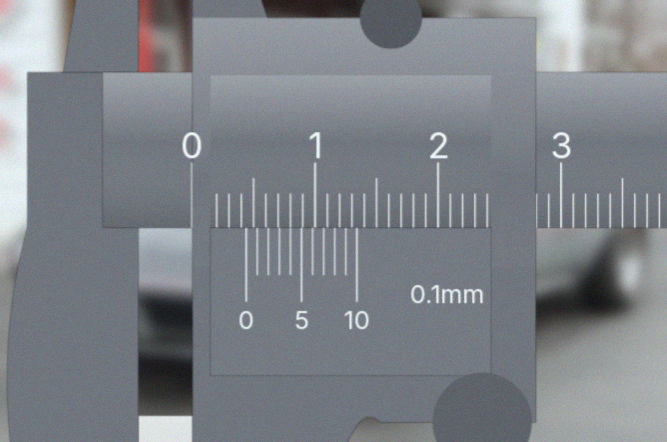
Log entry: **4.4** mm
